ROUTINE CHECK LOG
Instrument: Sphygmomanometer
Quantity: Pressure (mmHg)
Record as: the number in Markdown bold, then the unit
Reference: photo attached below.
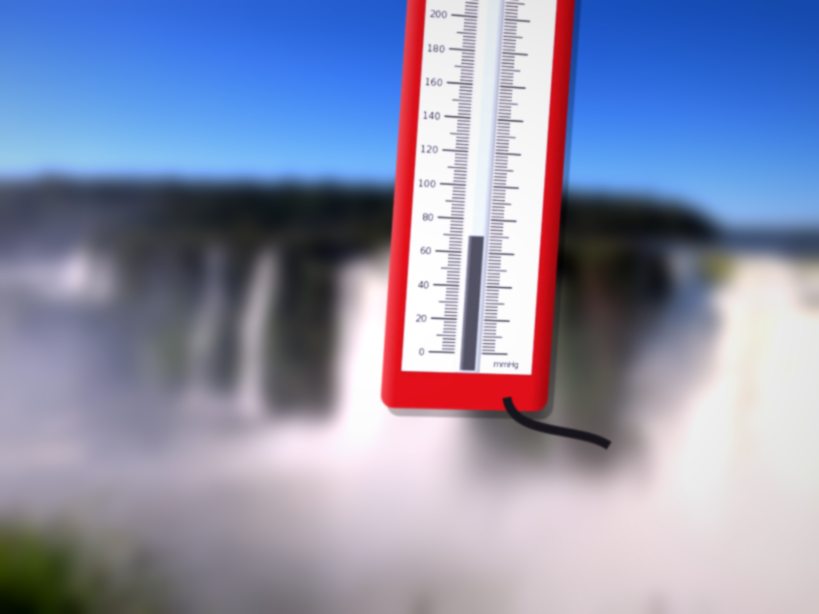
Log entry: **70** mmHg
